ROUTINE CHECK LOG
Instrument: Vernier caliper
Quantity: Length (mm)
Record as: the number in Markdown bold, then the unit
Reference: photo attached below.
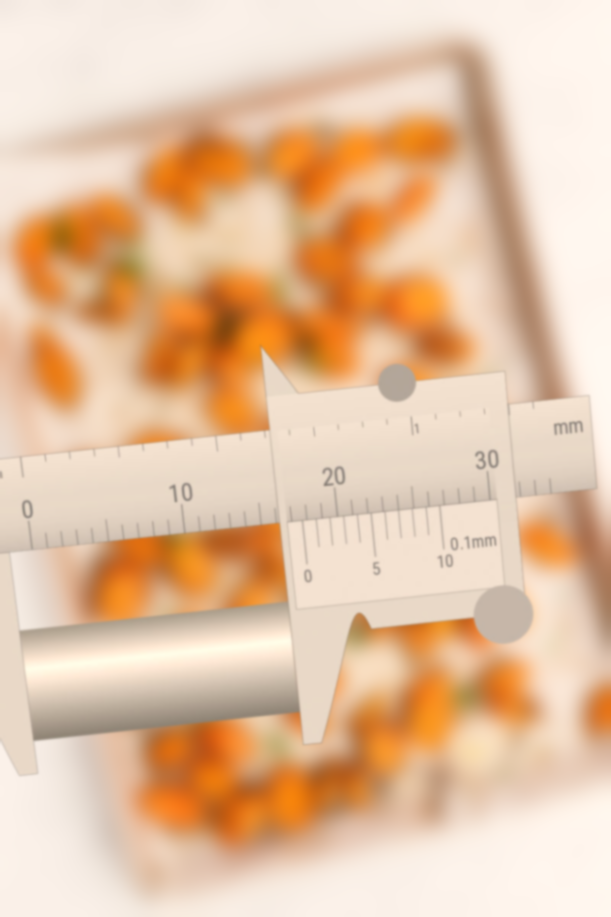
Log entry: **17.7** mm
